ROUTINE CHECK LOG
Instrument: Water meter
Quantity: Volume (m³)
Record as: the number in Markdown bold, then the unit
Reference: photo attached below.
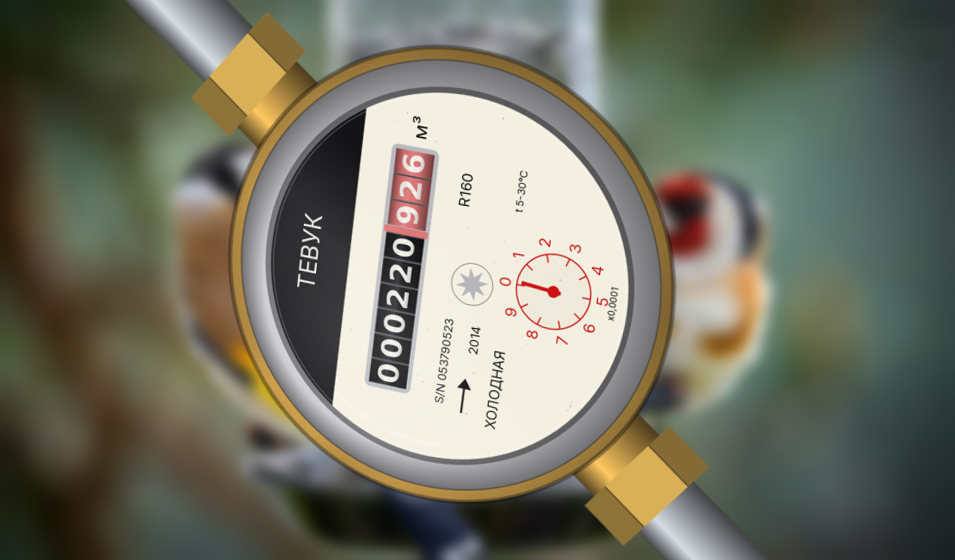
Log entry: **220.9260** m³
